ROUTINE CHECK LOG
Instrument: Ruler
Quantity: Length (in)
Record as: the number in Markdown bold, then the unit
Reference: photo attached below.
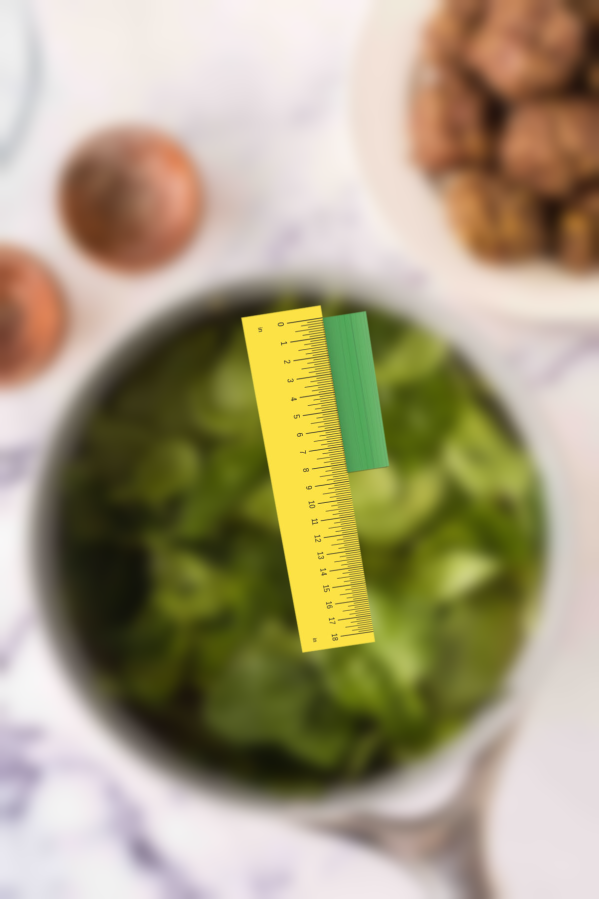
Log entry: **8.5** in
